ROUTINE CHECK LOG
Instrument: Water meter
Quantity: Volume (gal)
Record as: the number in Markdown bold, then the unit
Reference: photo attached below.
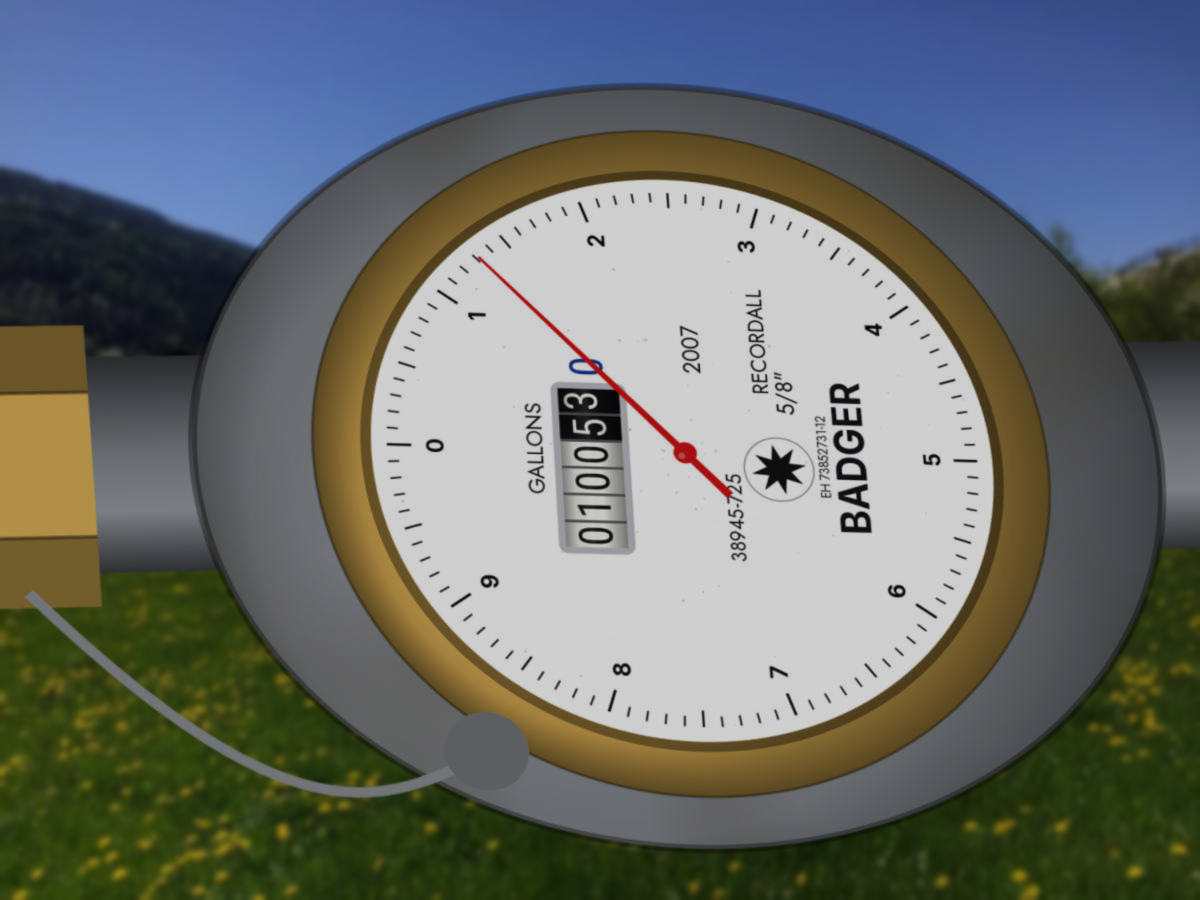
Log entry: **100531.3** gal
